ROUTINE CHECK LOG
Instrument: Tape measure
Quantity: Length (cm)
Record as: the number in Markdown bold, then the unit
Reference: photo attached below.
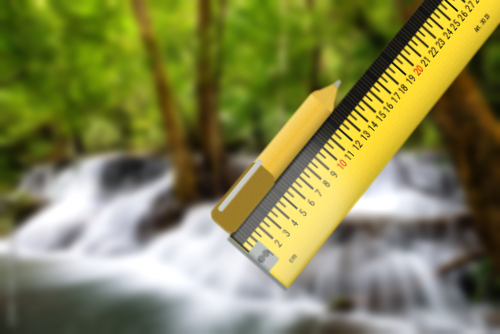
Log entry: **15** cm
